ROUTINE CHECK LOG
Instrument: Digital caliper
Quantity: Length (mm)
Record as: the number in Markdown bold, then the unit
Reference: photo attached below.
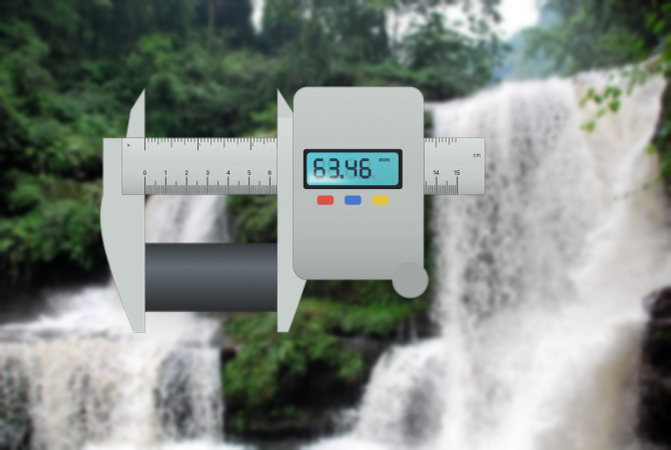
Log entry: **63.46** mm
